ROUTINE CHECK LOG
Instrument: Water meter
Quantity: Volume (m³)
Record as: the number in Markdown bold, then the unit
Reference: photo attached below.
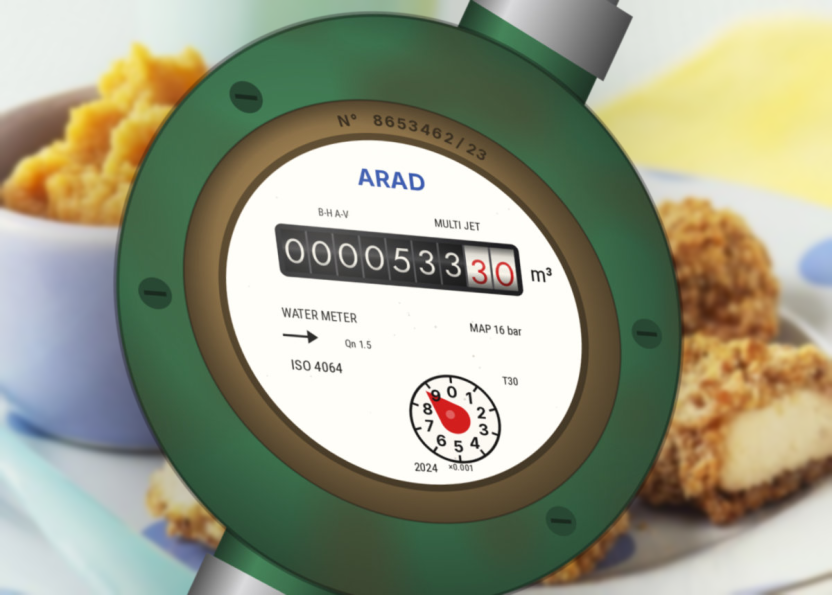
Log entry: **533.298** m³
